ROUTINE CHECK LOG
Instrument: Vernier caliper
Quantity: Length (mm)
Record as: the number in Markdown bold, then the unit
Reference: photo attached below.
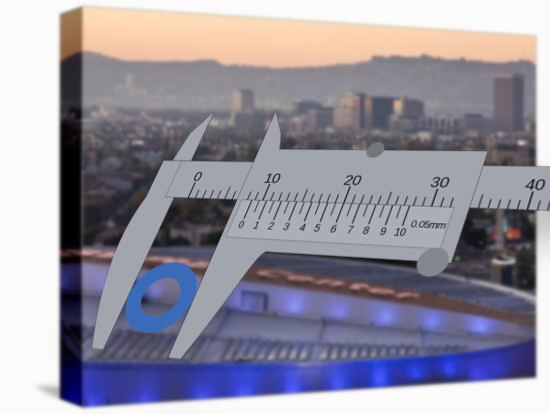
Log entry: **8.6** mm
